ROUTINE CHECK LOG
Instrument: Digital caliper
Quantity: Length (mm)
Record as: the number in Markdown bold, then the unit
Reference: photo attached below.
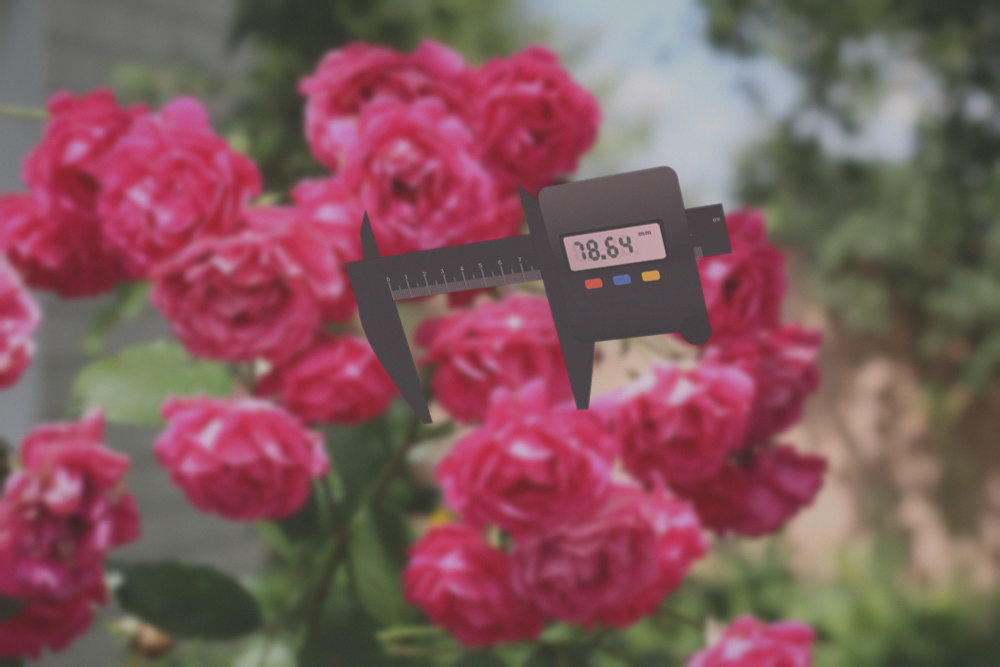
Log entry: **78.64** mm
